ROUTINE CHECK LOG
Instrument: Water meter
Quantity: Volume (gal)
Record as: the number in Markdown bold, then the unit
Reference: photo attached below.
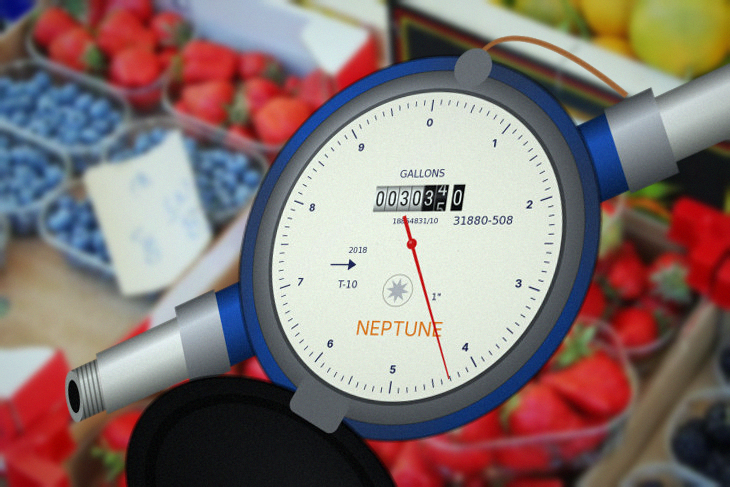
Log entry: **30344.3** gal
